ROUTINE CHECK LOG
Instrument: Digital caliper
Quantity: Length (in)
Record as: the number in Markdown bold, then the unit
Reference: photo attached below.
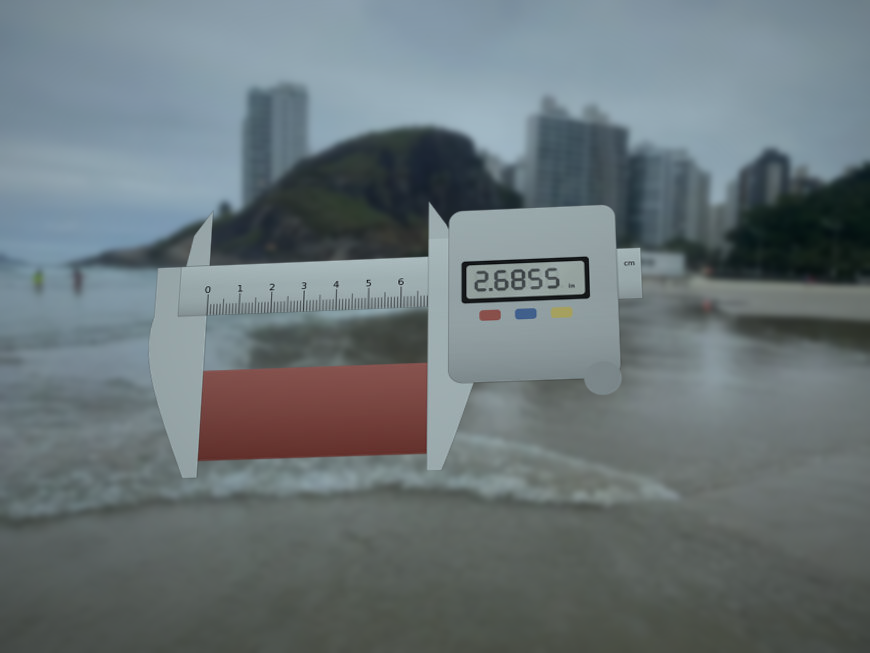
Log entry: **2.6855** in
